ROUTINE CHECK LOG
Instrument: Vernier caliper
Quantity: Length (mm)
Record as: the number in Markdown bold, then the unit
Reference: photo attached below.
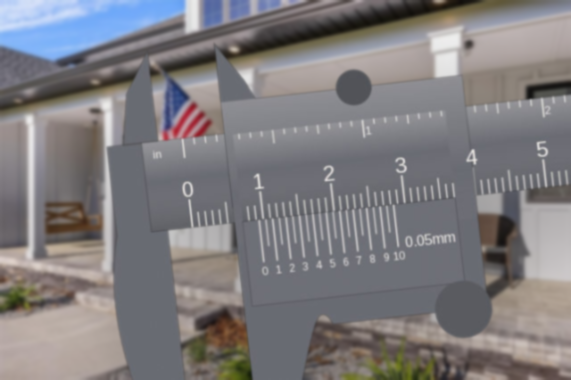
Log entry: **9.4** mm
